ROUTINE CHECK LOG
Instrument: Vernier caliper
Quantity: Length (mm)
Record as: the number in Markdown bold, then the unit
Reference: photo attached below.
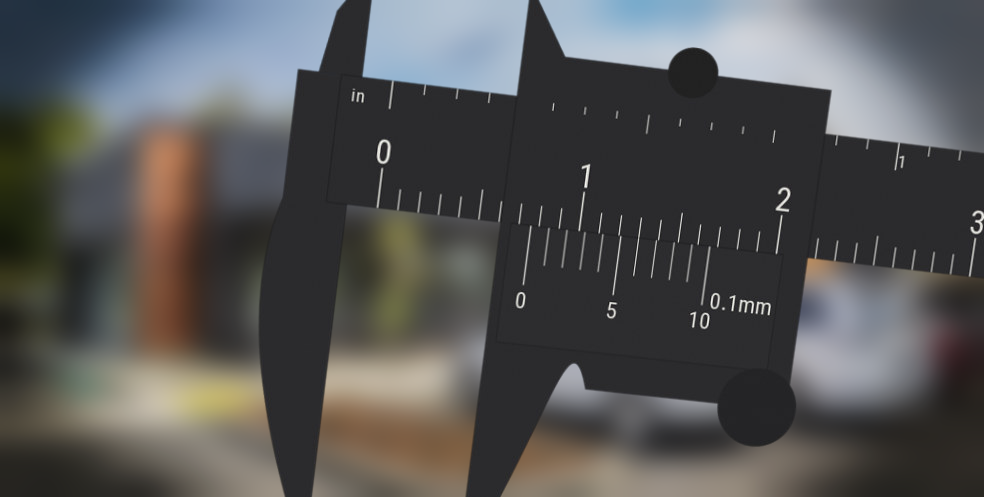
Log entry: **7.6** mm
